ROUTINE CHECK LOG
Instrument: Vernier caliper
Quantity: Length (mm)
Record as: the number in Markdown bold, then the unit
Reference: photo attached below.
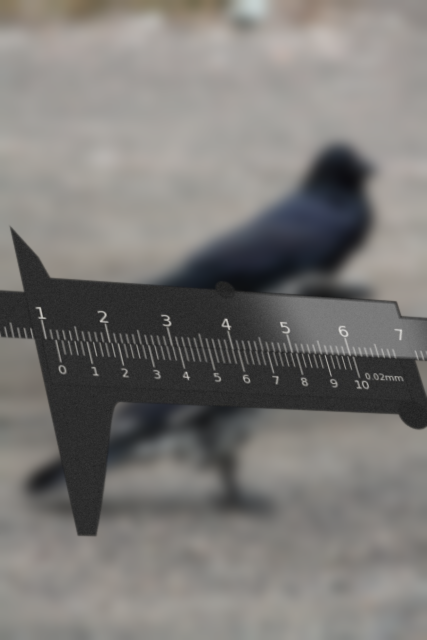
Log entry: **11.5** mm
